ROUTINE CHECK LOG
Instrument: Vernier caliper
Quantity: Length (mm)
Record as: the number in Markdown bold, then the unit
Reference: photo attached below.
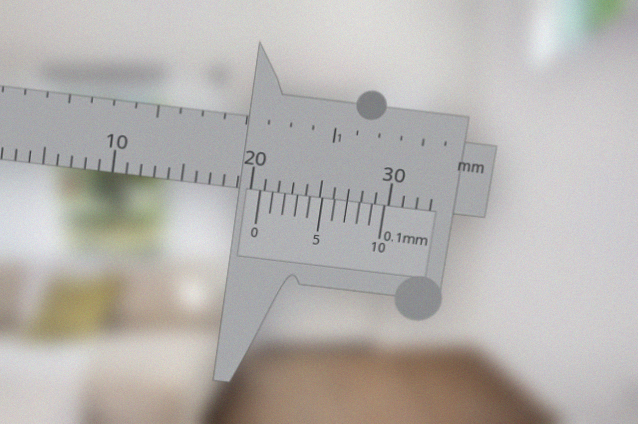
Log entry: **20.7** mm
